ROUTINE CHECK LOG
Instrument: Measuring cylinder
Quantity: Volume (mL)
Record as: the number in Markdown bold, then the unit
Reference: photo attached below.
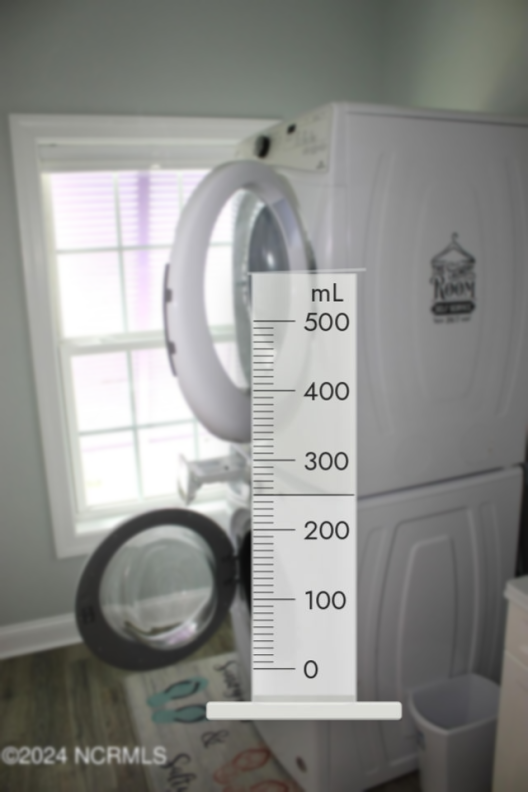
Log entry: **250** mL
